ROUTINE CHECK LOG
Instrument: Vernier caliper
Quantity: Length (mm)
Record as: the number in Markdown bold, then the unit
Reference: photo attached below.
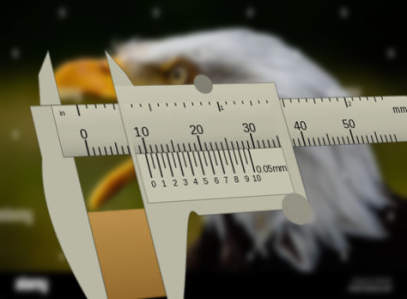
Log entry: **9.8** mm
